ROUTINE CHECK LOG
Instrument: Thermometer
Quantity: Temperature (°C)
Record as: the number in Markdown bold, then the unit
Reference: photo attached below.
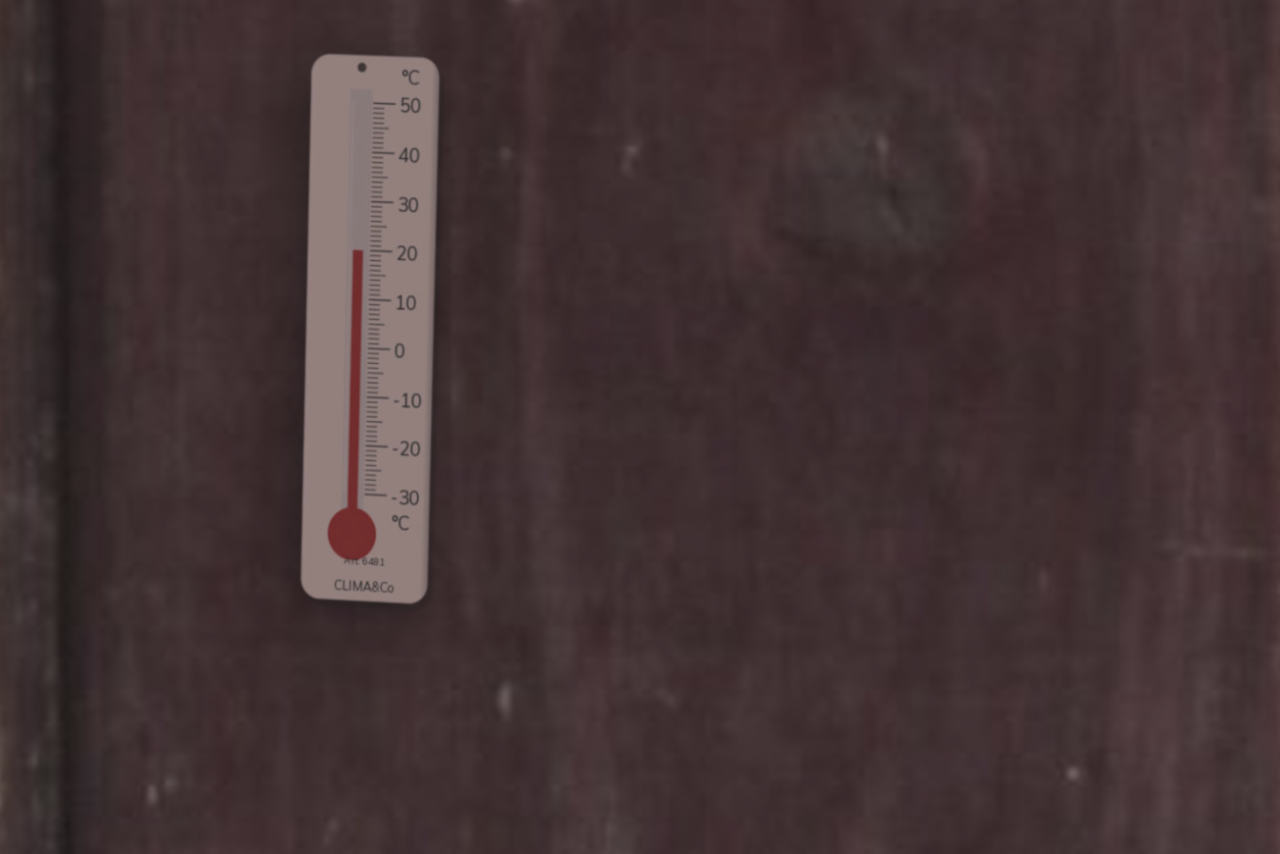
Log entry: **20** °C
